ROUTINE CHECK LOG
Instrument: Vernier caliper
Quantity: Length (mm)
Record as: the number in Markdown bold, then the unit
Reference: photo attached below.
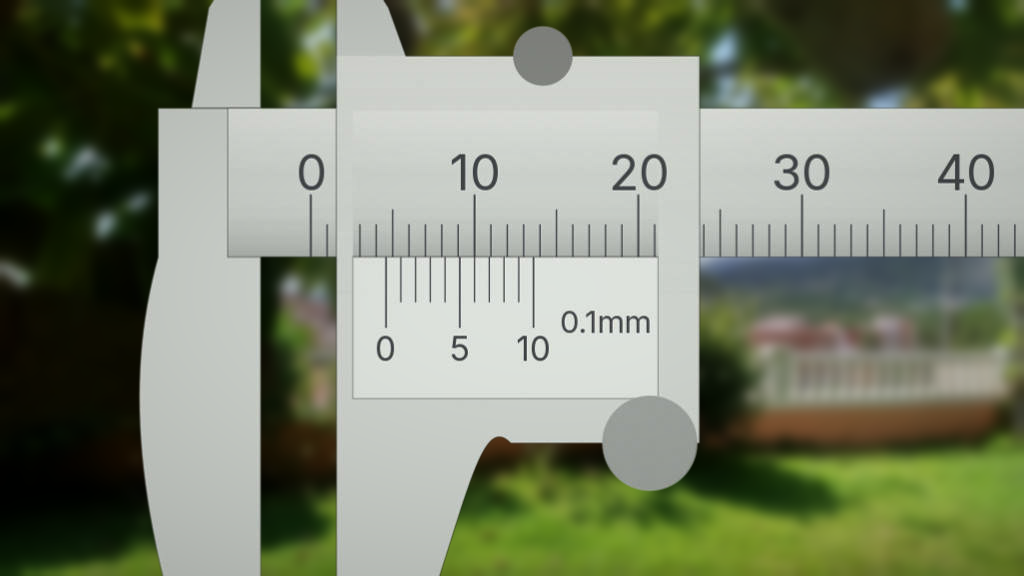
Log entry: **4.6** mm
